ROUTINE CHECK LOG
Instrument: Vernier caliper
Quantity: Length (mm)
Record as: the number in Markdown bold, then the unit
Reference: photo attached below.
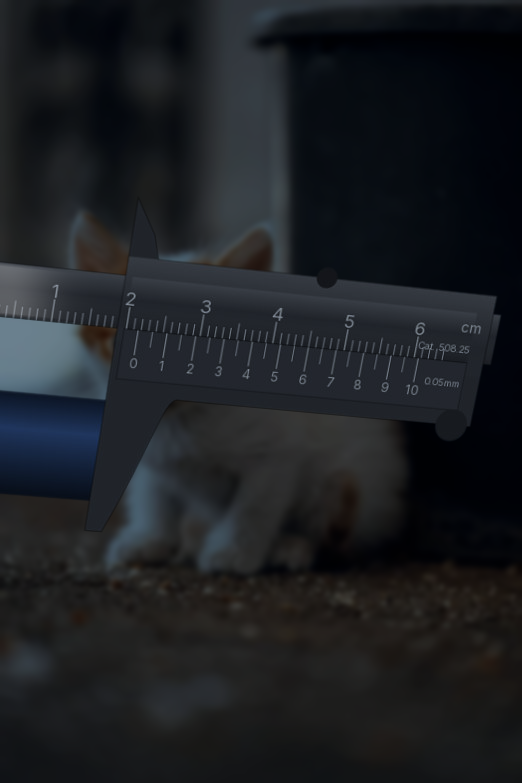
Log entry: **21.6** mm
